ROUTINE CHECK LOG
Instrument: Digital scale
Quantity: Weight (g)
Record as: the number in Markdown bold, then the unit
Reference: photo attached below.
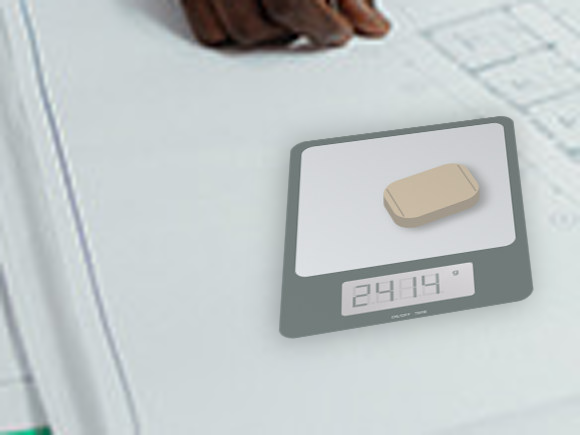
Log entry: **2414** g
